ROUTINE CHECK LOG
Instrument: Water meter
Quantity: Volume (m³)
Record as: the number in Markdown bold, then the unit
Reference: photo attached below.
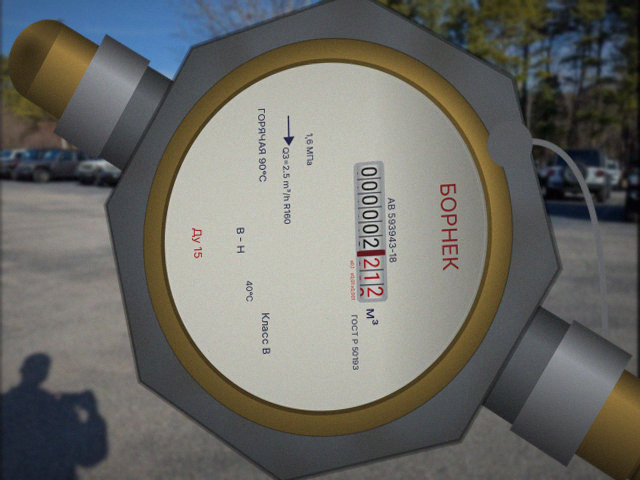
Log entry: **2.212** m³
